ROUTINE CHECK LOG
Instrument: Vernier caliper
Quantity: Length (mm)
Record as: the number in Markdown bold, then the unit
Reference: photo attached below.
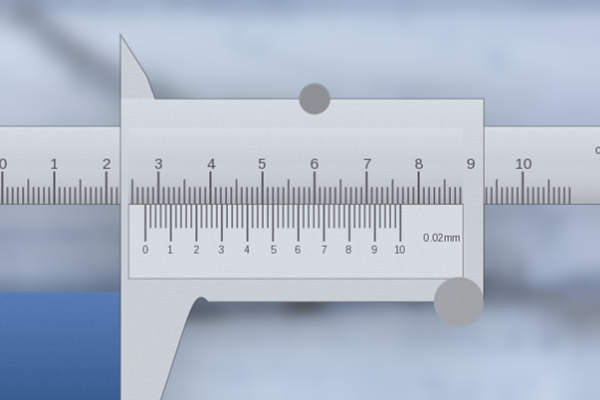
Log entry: **27.5** mm
